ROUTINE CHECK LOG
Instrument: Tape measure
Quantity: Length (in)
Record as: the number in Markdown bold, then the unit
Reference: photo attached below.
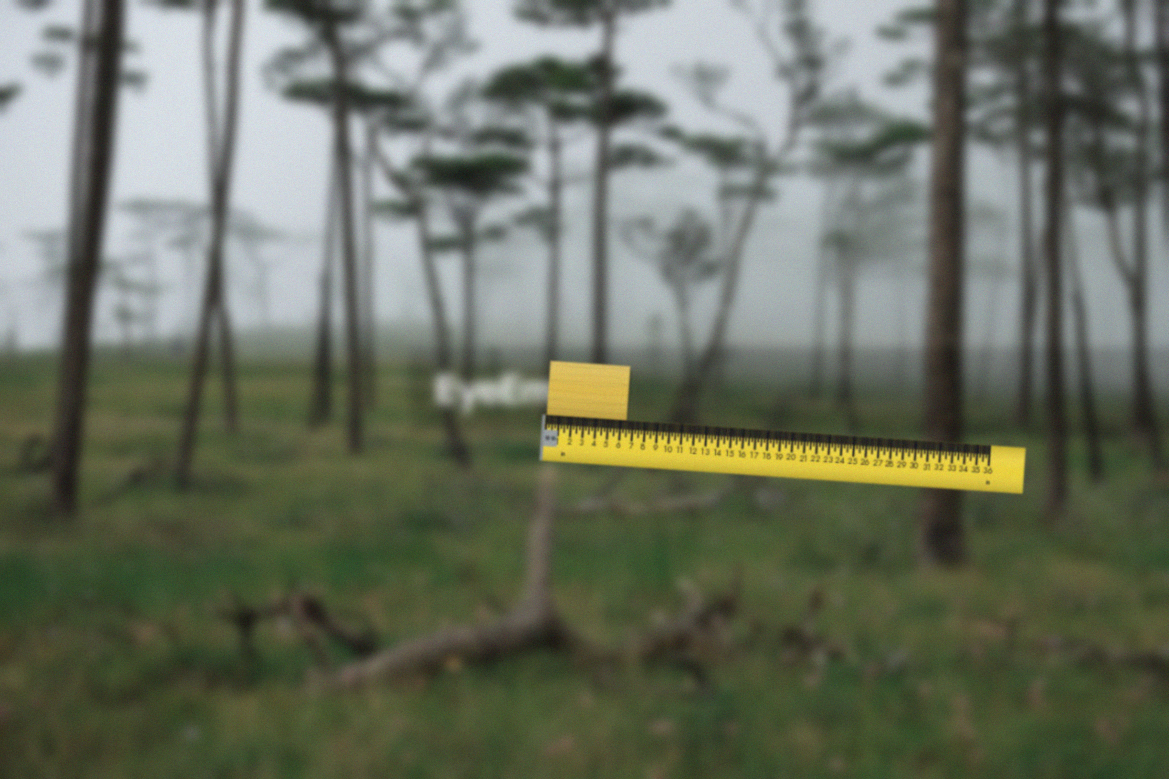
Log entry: **6.5** in
